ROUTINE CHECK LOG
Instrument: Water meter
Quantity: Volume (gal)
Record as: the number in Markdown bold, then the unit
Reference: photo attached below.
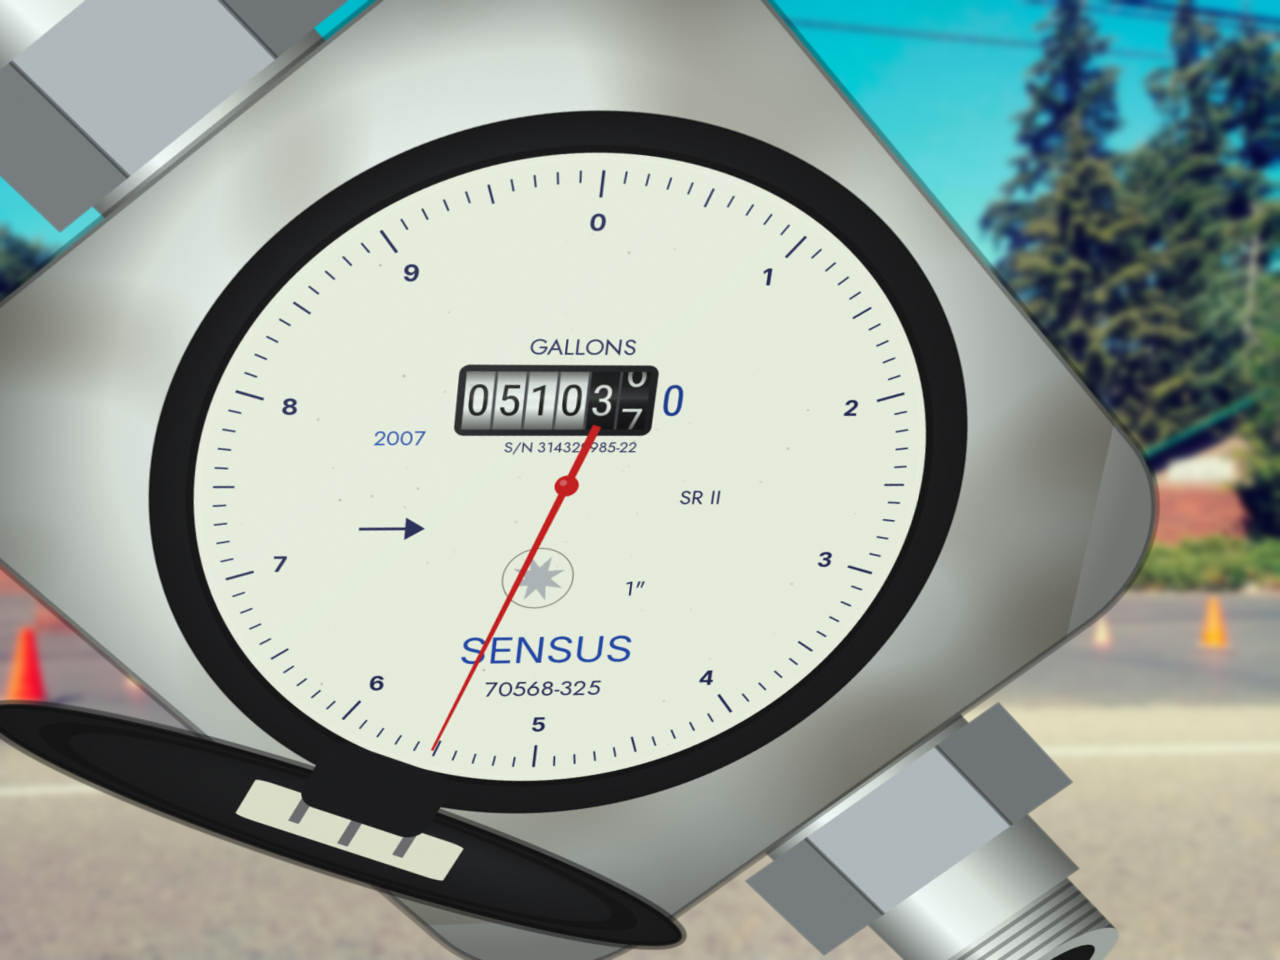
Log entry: **510365.5** gal
